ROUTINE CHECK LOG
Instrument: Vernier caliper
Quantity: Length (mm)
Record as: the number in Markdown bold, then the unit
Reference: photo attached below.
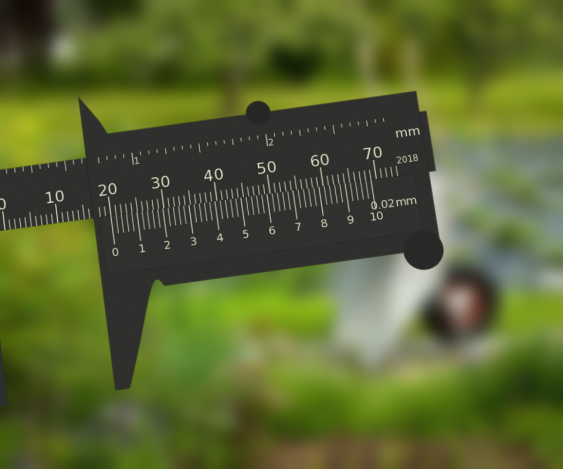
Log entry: **20.0** mm
